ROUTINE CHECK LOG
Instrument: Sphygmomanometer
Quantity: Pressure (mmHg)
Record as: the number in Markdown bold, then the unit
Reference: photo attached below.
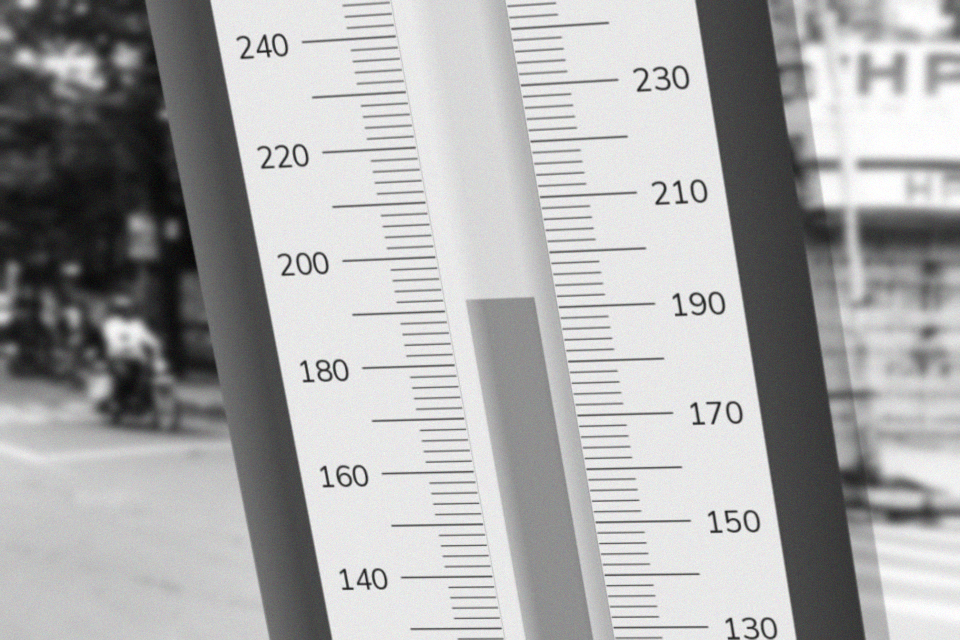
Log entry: **192** mmHg
